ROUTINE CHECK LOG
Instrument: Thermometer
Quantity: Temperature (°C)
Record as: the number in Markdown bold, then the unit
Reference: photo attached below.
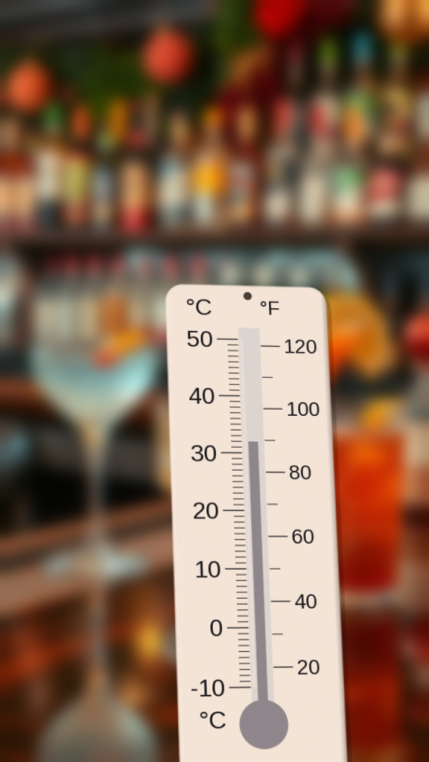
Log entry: **32** °C
